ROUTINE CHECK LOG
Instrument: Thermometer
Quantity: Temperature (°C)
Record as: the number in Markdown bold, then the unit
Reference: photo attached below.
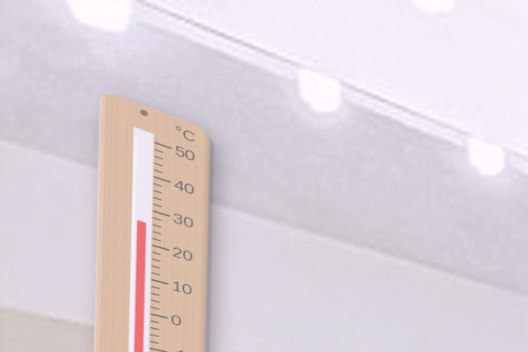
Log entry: **26** °C
